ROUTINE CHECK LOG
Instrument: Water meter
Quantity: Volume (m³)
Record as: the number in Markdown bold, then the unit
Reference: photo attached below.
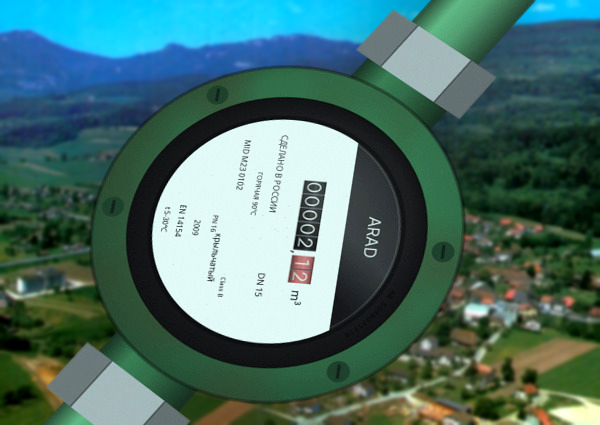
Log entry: **2.12** m³
